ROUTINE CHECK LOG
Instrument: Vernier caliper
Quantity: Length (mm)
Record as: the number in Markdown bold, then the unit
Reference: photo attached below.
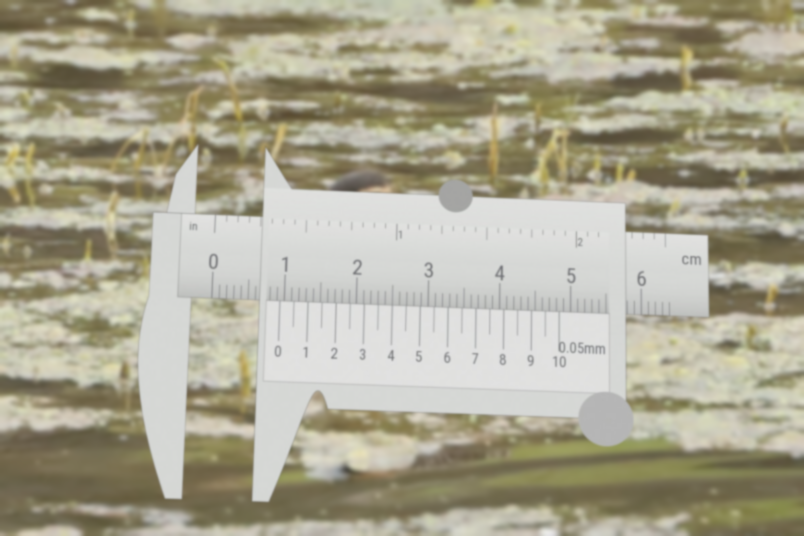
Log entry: **9.4** mm
